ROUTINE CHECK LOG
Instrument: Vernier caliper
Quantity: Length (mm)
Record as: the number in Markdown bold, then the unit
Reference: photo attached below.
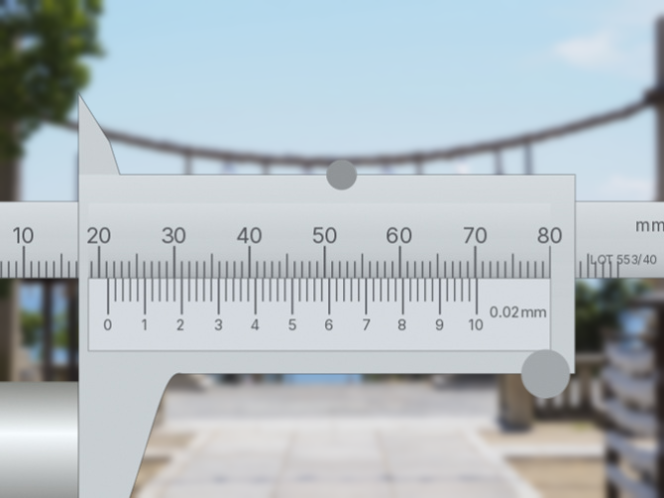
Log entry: **21.2** mm
